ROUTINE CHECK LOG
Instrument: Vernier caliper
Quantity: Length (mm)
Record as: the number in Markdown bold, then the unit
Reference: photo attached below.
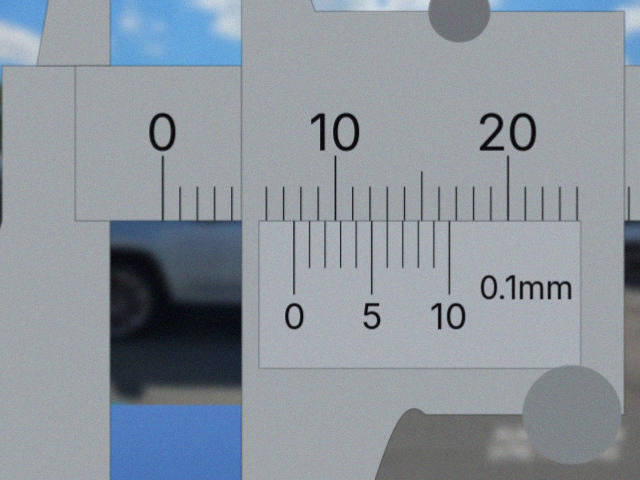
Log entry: **7.6** mm
